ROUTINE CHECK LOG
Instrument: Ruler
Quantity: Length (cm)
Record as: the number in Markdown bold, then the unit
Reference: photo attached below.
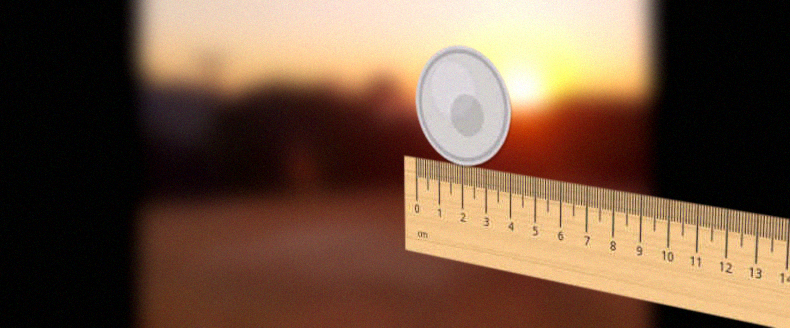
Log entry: **4** cm
